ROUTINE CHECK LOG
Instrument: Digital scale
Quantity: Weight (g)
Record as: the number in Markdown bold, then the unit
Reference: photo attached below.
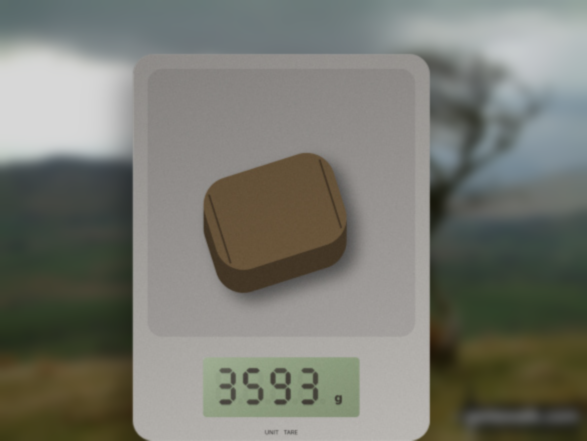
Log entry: **3593** g
